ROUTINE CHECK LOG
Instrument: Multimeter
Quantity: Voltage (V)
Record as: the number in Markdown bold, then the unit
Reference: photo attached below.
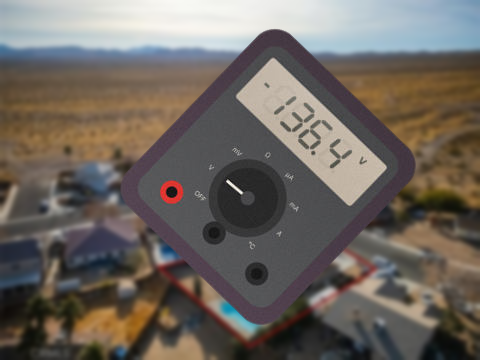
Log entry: **-136.4** V
